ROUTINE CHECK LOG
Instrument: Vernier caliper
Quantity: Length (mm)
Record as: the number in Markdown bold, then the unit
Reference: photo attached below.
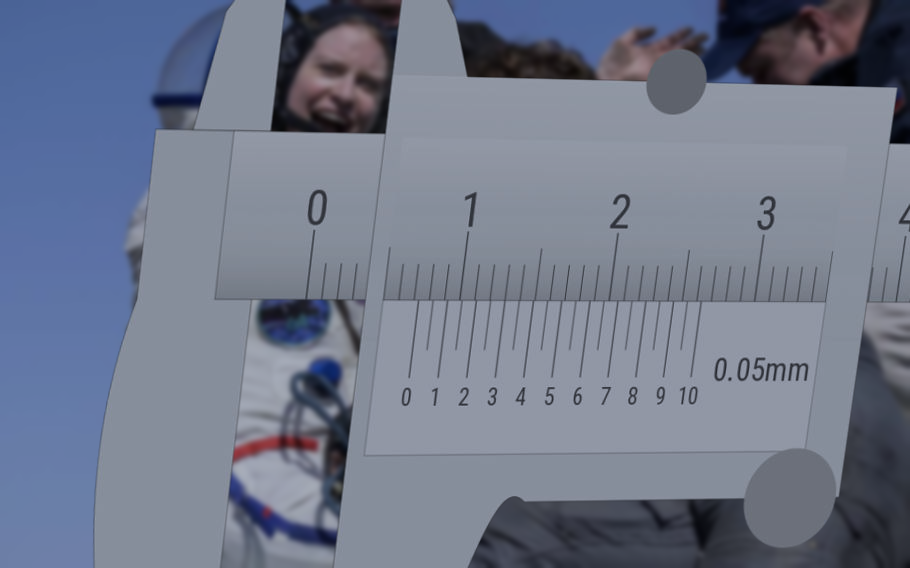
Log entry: **7.3** mm
